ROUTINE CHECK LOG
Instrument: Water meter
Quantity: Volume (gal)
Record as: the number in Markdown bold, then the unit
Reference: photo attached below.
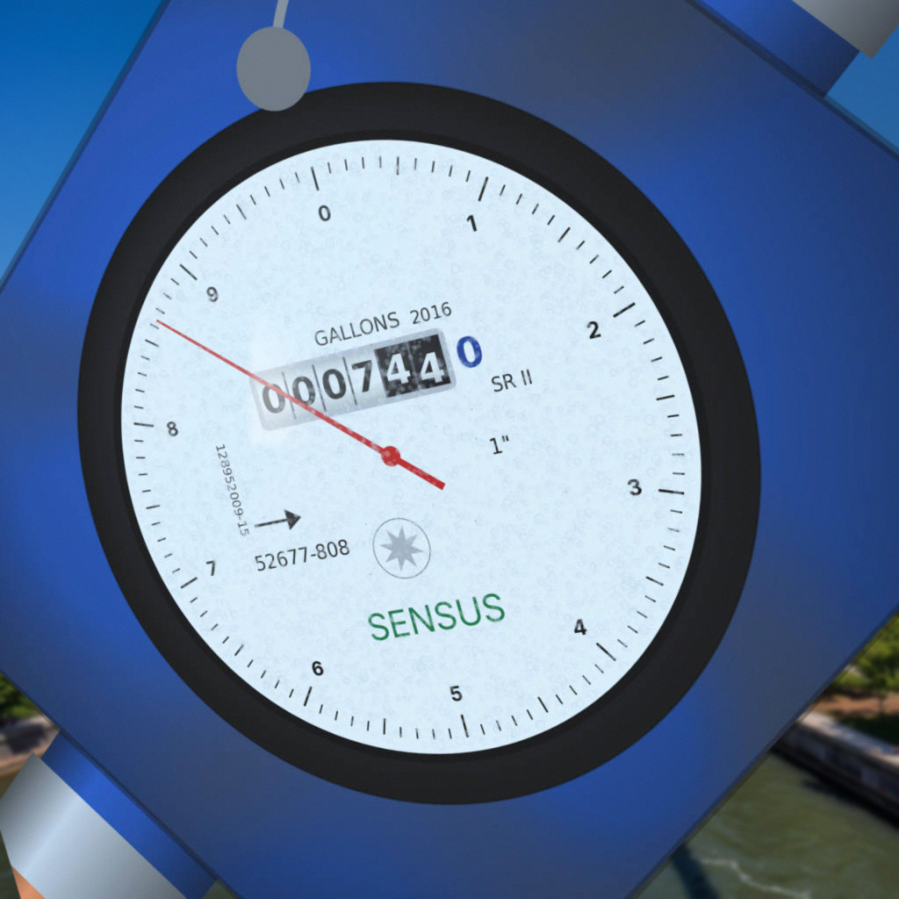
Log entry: **7438.6** gal
